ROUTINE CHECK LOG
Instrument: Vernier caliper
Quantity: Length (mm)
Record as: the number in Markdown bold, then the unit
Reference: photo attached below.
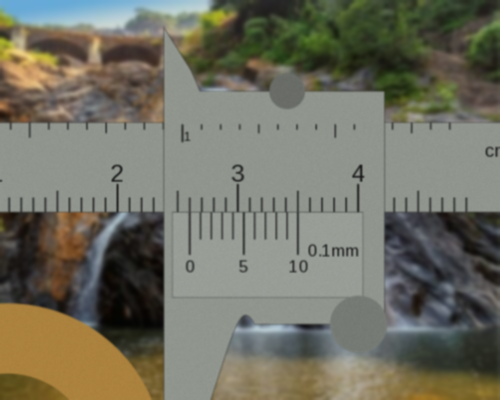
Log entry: **26.0** mm
